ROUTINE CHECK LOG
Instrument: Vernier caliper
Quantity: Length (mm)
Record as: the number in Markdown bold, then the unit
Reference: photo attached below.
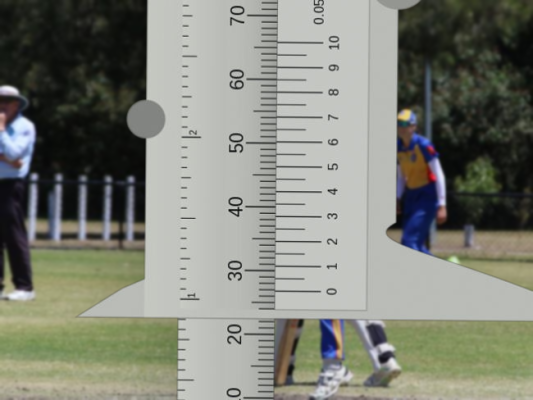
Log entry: **26.8** mm
